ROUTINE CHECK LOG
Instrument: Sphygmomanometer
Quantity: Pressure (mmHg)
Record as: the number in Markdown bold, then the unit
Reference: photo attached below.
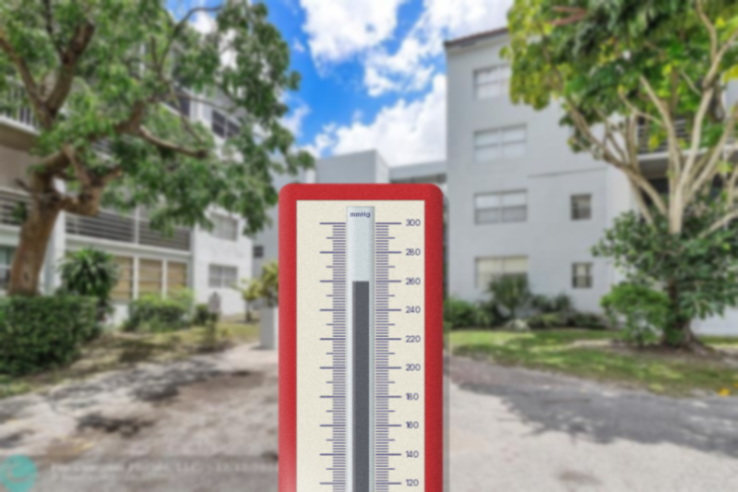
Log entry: **260** mmHg
